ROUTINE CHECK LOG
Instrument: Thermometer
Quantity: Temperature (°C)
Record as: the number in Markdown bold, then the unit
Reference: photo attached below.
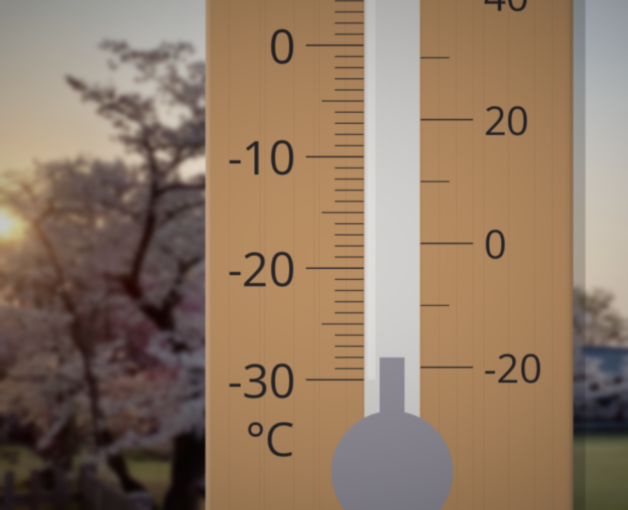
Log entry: **-28** °C
